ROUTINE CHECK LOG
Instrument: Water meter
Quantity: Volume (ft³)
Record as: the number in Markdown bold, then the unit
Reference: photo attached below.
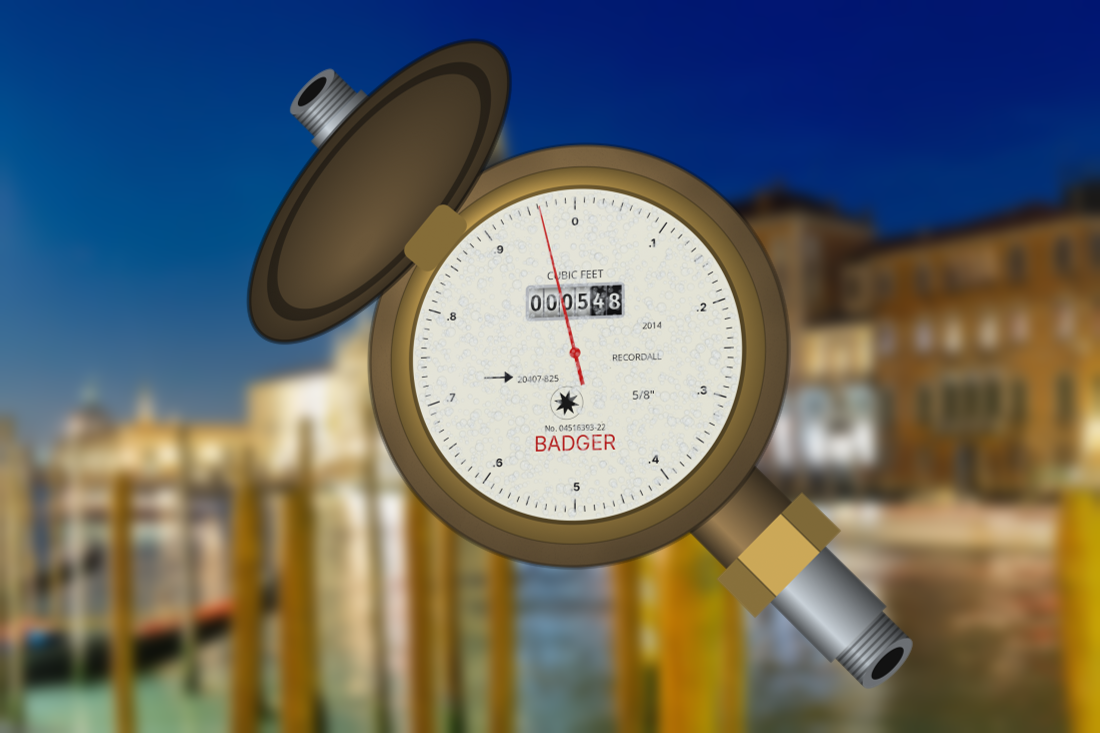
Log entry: **547.96** ft³
